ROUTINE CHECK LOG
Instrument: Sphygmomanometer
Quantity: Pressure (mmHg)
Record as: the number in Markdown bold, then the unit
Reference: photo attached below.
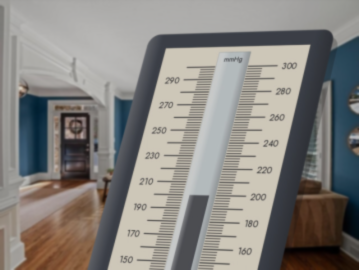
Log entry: **200** mmHg
